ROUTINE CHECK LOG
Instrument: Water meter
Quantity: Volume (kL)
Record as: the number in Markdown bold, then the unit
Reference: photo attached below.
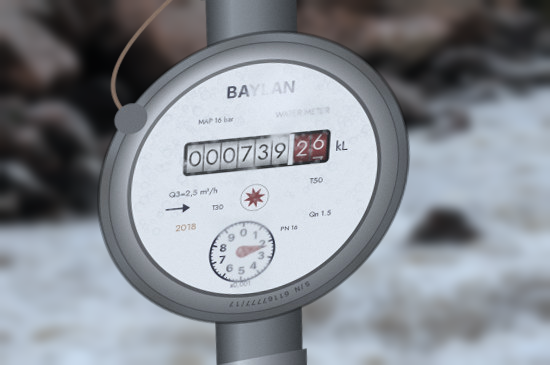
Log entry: **739.262** kL
